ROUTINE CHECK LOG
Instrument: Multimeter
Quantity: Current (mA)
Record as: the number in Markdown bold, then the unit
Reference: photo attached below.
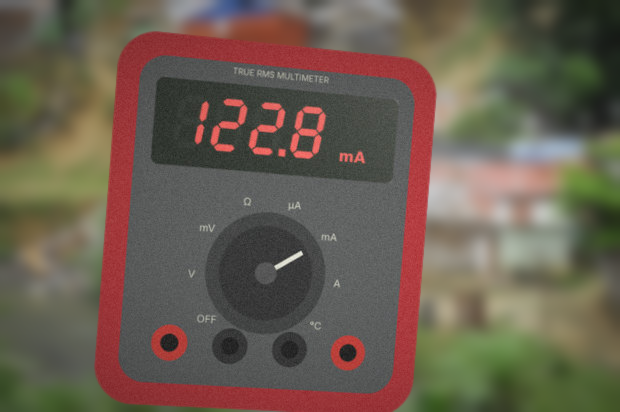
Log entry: **122.8** mA
